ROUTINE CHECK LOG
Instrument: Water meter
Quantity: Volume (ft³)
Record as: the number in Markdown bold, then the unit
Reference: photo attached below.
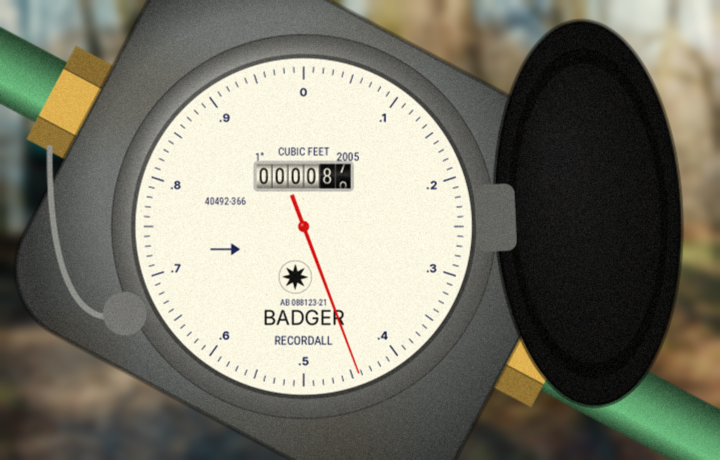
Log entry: **87.44** ft³
